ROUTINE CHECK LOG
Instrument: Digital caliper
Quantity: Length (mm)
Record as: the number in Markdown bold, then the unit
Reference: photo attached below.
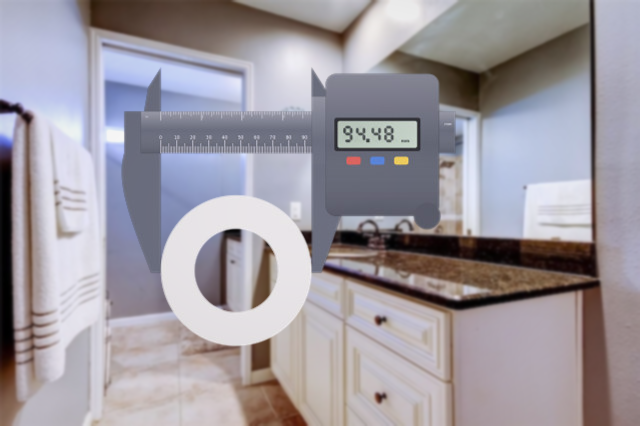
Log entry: **94.48** mm
